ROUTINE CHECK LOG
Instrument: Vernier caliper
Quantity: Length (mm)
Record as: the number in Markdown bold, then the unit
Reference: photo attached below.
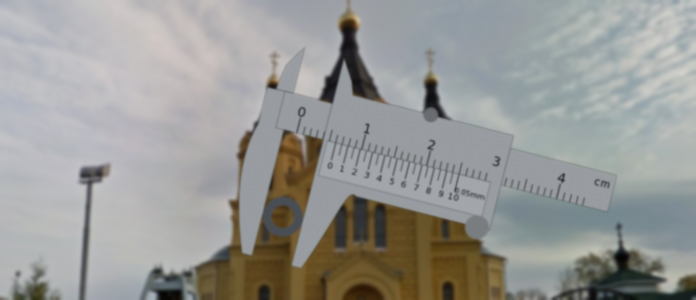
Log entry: **6.0** mm
